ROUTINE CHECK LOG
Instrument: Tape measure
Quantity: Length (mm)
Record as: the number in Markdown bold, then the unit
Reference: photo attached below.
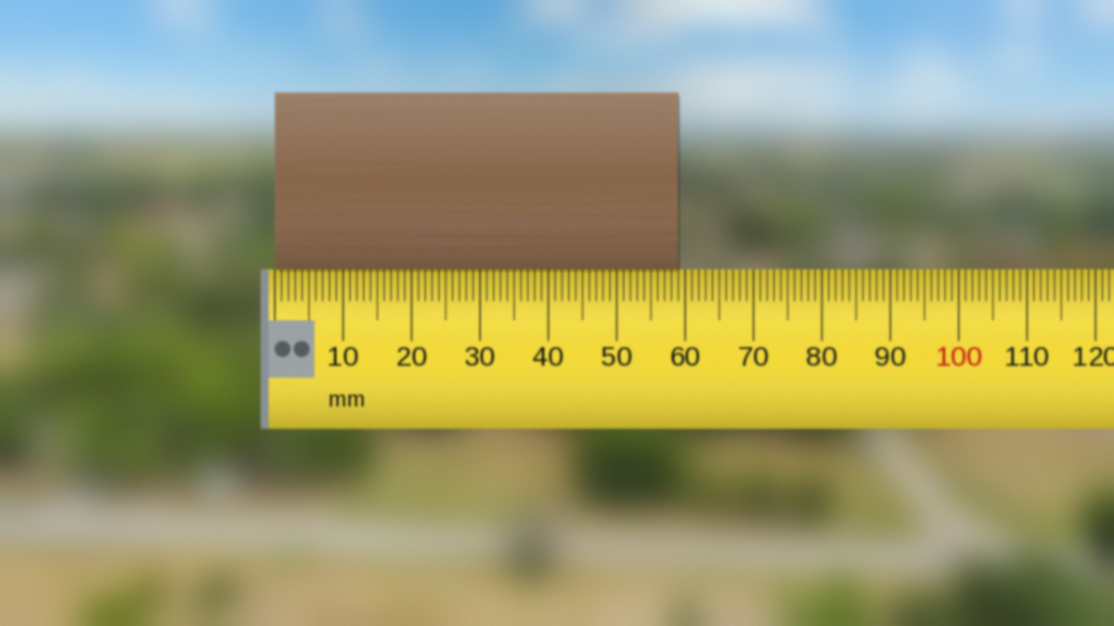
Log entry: **59** mm
